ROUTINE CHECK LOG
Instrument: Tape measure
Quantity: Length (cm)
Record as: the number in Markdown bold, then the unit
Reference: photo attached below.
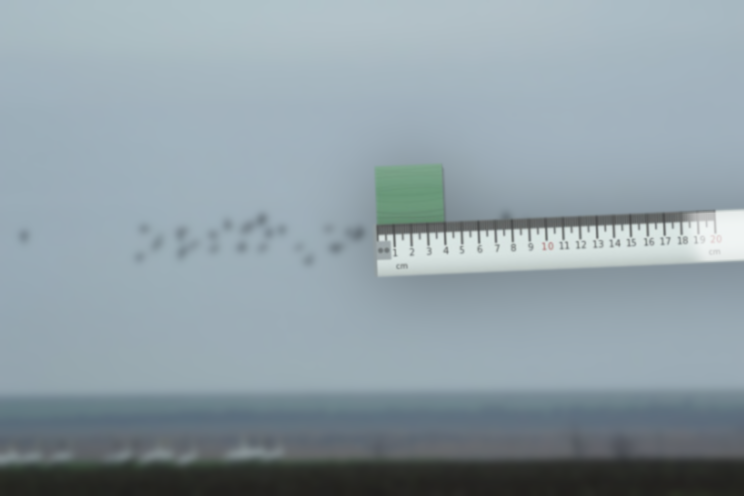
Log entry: **4** cm
